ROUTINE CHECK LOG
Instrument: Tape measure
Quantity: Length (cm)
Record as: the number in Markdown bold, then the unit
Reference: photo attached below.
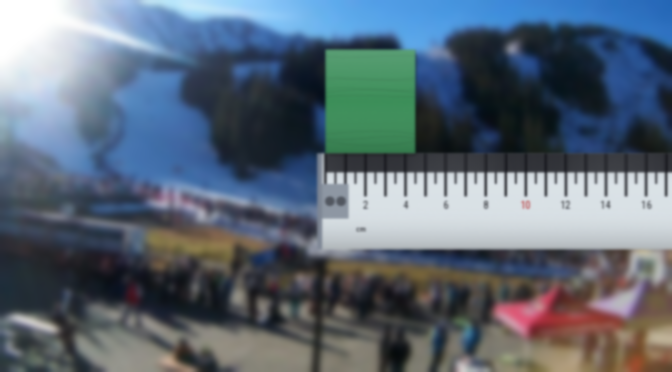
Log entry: **4.5** cm
